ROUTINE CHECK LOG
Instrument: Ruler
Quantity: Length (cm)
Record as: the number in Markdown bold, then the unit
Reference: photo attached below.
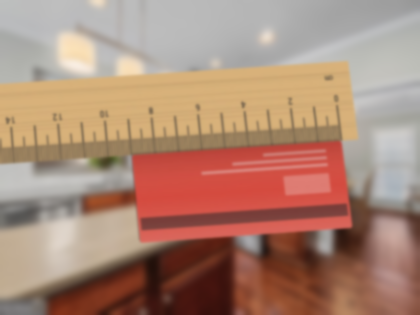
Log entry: **9** cm
